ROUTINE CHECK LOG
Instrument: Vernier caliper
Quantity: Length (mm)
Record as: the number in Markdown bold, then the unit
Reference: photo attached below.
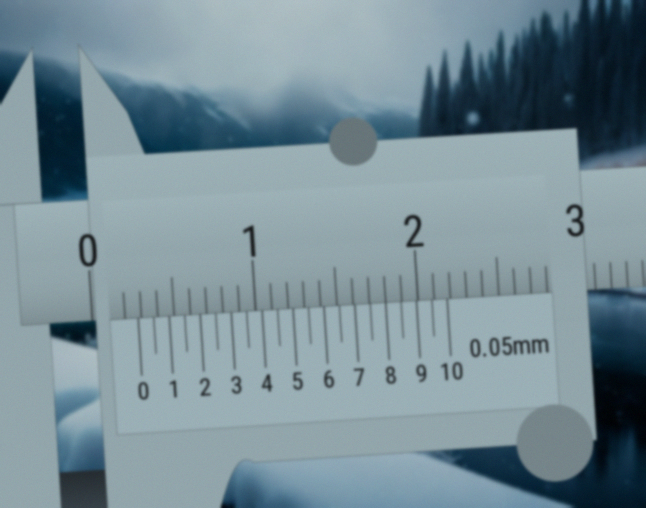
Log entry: **2.8** mm
